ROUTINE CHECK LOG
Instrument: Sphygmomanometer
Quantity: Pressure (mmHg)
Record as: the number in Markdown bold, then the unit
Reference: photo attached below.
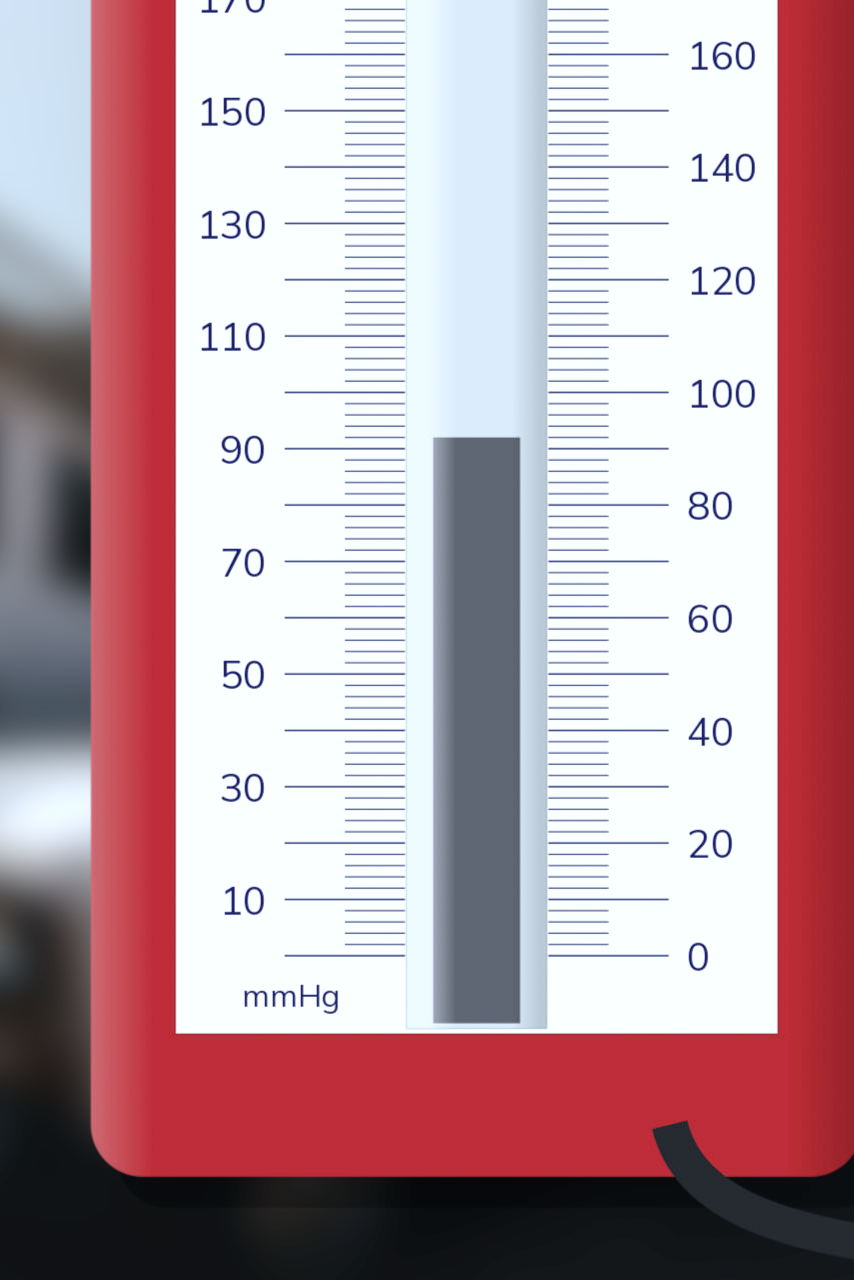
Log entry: **92** mmHg
